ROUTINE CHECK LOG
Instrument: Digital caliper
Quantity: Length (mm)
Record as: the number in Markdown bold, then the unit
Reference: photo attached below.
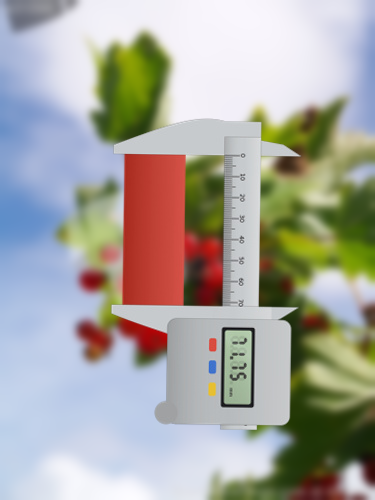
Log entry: **71.75** mm
